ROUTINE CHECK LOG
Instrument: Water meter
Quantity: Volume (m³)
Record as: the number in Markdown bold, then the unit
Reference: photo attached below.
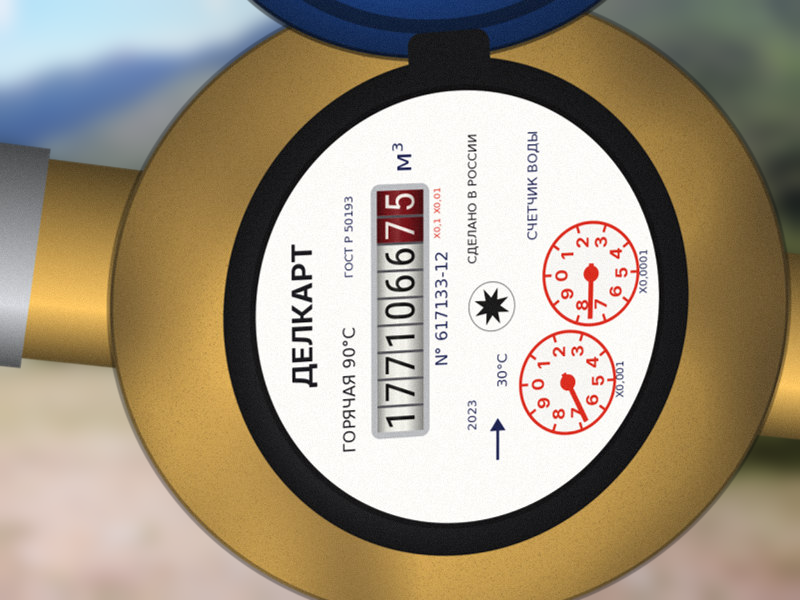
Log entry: **1771066.7567** m³
